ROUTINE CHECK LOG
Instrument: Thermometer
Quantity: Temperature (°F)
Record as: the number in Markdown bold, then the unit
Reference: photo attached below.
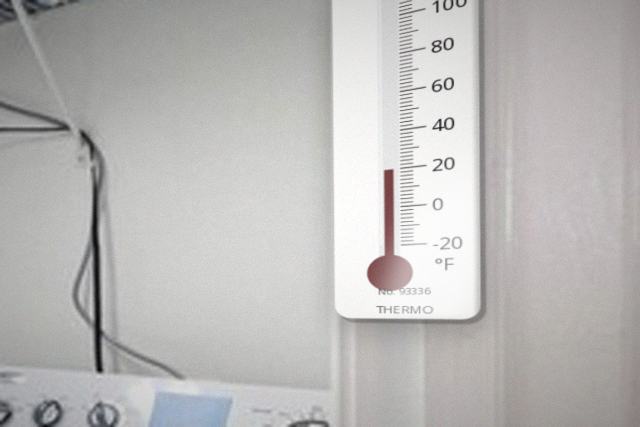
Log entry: **20** °F
